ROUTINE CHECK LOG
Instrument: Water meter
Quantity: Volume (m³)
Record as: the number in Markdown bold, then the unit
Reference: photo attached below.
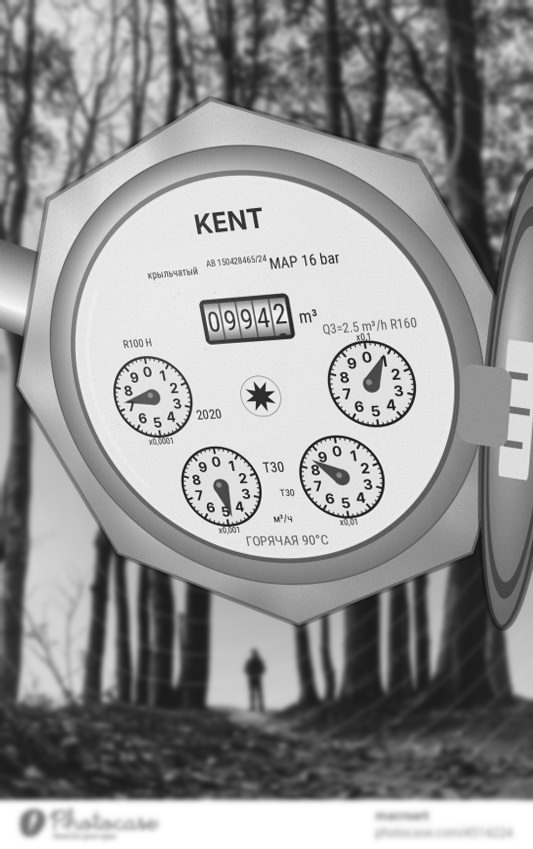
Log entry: **9942.0847** m³
